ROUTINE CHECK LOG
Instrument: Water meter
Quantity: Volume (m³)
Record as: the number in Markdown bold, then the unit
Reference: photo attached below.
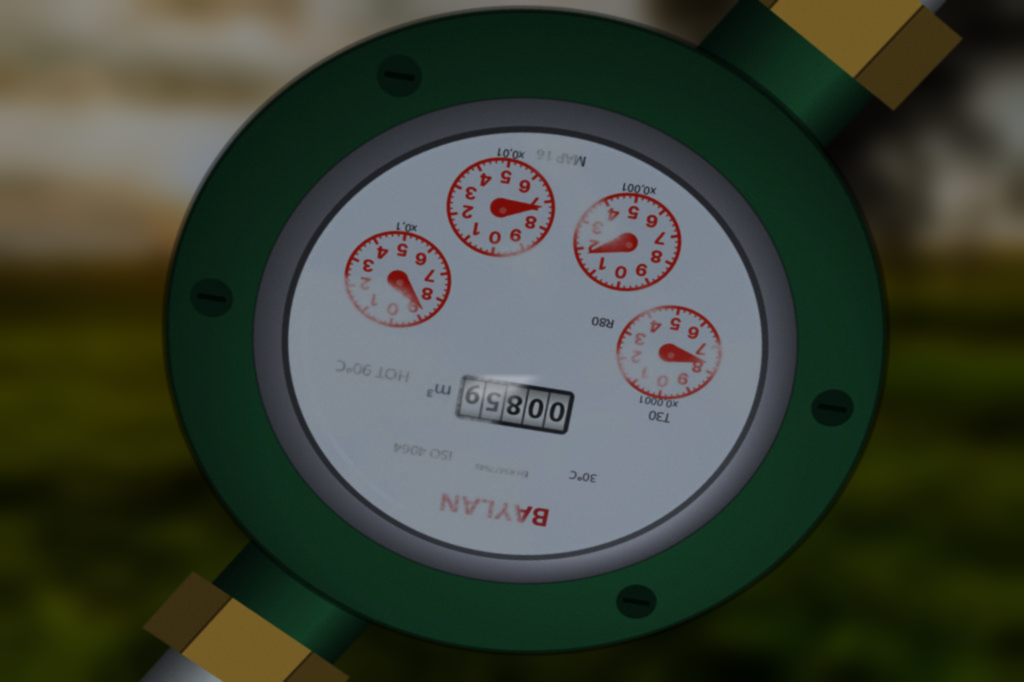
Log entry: **858.8717** m³
